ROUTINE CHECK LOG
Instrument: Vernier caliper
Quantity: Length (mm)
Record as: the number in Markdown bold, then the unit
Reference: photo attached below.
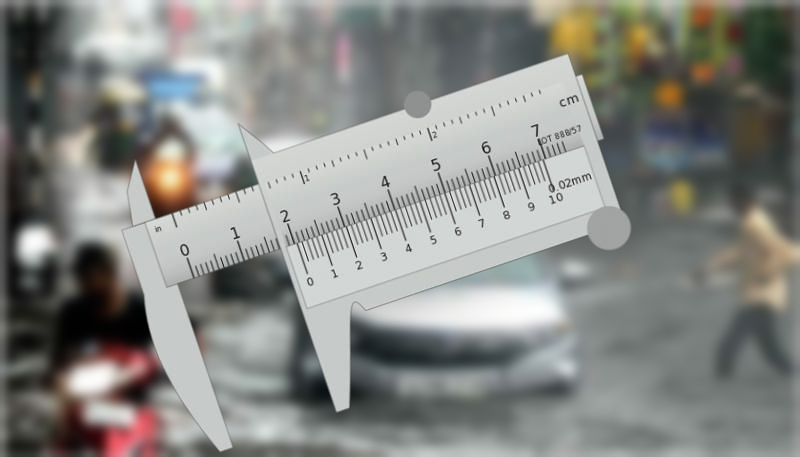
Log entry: **20.5** mm
